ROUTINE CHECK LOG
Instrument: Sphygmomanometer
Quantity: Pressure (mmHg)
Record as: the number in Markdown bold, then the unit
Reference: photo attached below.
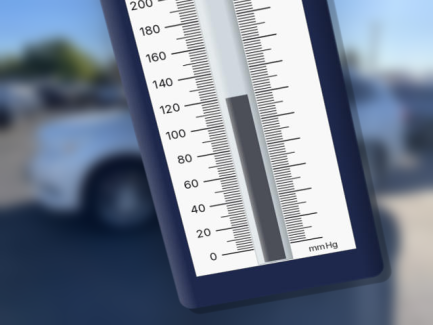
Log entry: **120** mmHg
